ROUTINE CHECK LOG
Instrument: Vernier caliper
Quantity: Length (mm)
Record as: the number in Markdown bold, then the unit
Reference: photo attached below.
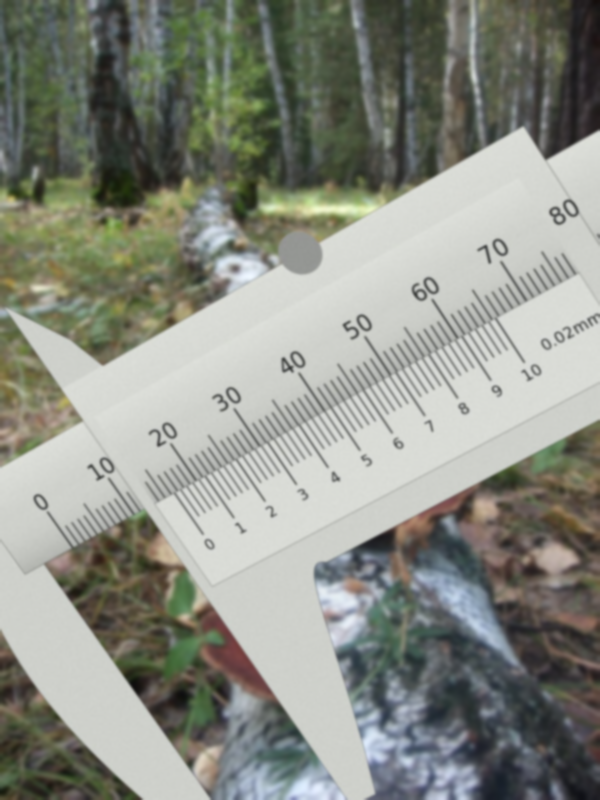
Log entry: **16.5** mm
